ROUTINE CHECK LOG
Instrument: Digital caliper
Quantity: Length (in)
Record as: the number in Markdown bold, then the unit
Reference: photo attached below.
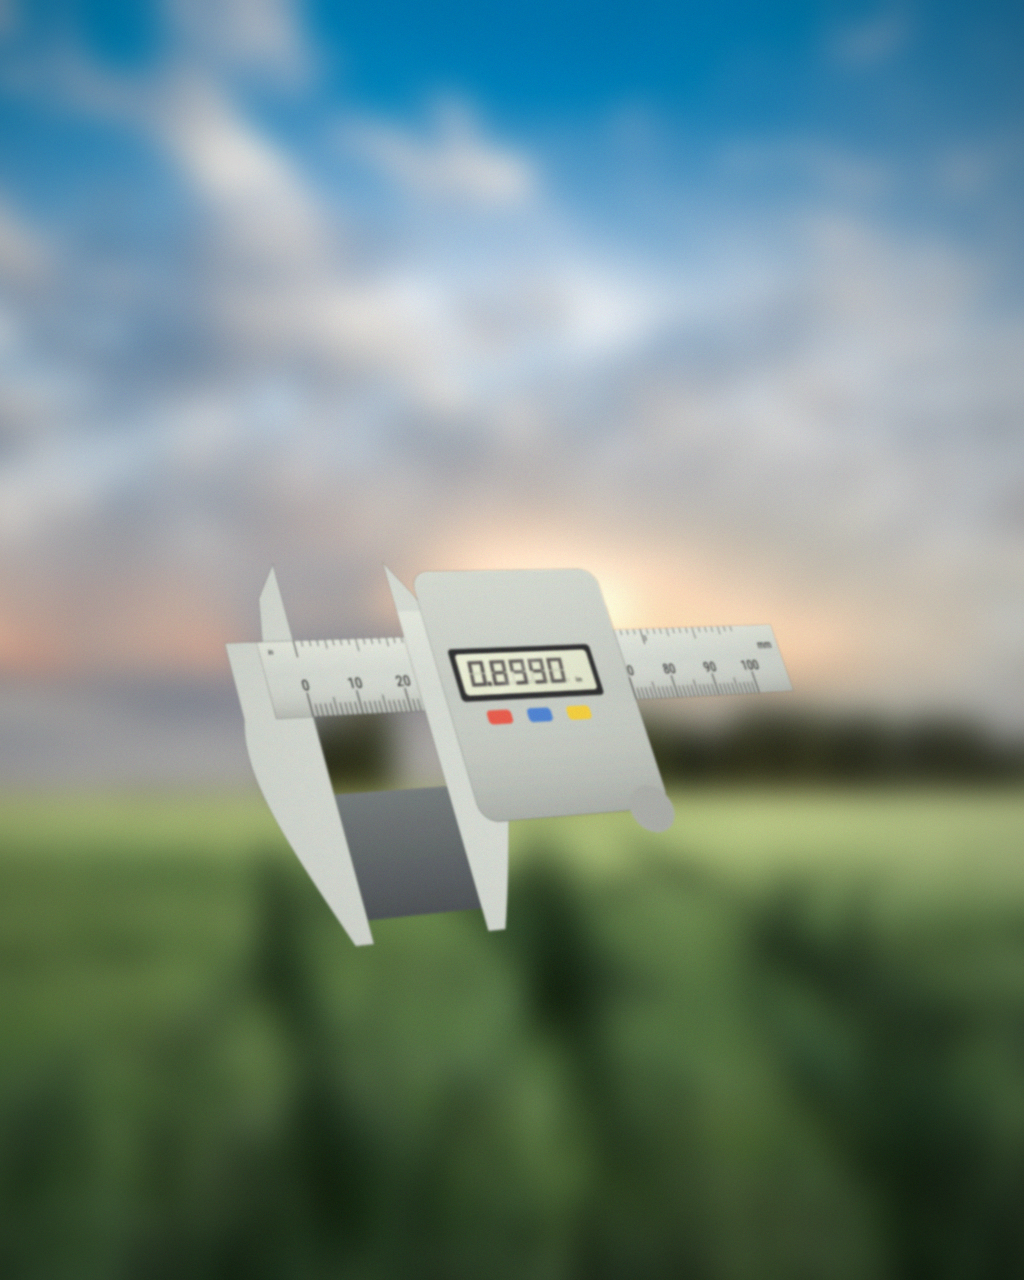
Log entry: **0.8990** in
